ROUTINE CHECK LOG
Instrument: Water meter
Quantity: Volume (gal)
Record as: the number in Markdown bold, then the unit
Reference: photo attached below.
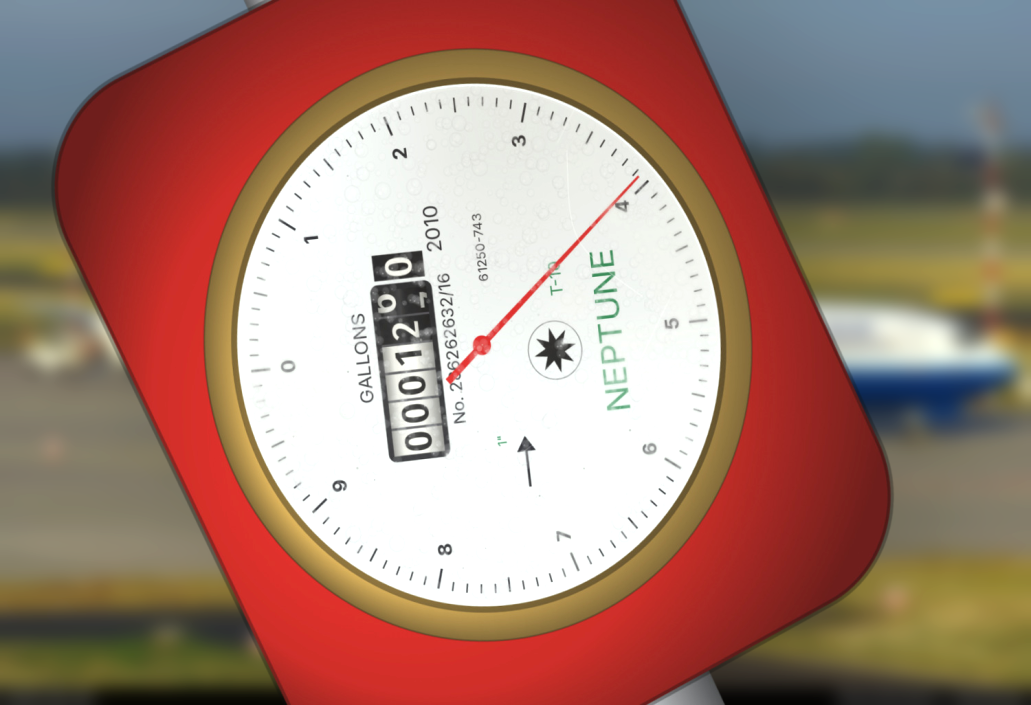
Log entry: **1263.9** gal
